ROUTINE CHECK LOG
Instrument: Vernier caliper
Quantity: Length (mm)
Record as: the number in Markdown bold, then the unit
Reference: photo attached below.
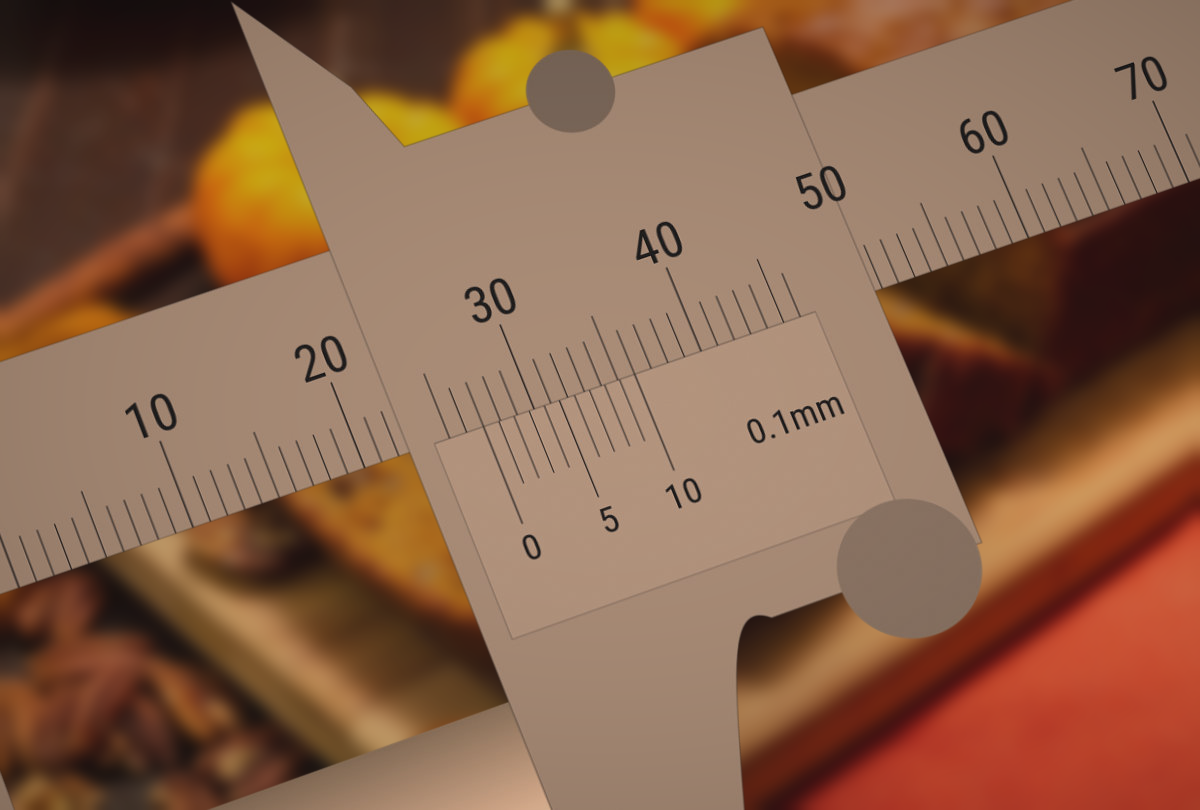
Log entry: **27.0** mm
